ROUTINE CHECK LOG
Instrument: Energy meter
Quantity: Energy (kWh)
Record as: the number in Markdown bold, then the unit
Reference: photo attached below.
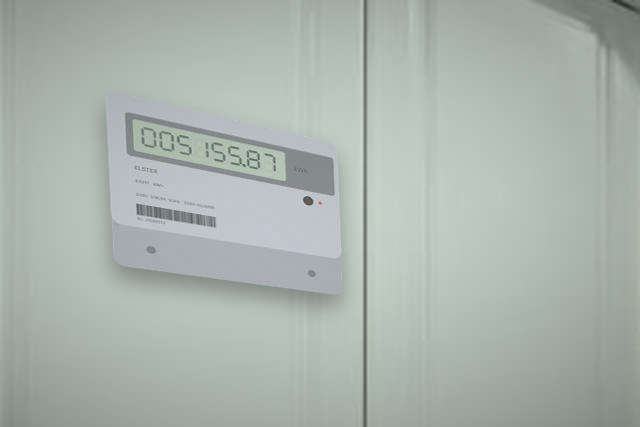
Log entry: **5155.87** kWh
